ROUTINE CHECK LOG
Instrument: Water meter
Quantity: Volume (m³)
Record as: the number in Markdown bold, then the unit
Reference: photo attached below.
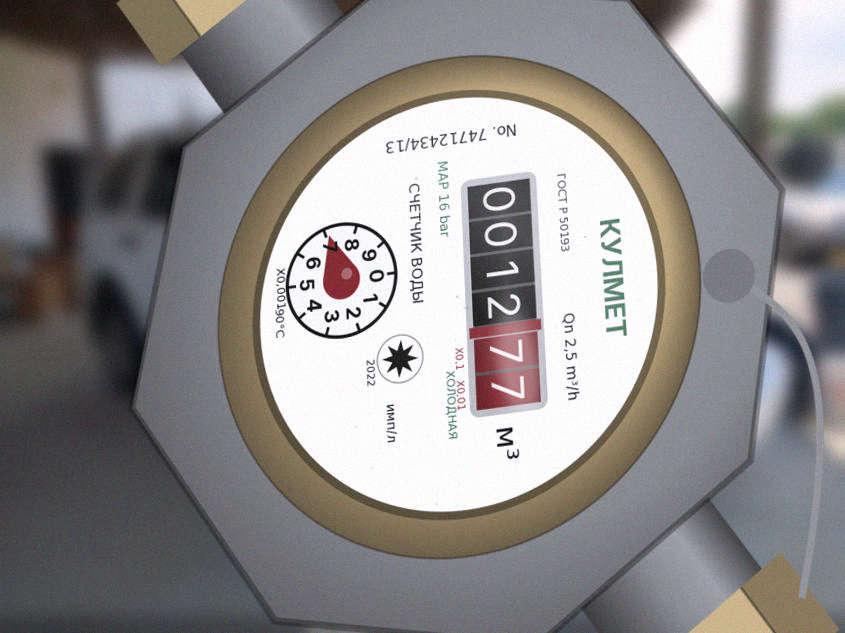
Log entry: **12.777** m³
